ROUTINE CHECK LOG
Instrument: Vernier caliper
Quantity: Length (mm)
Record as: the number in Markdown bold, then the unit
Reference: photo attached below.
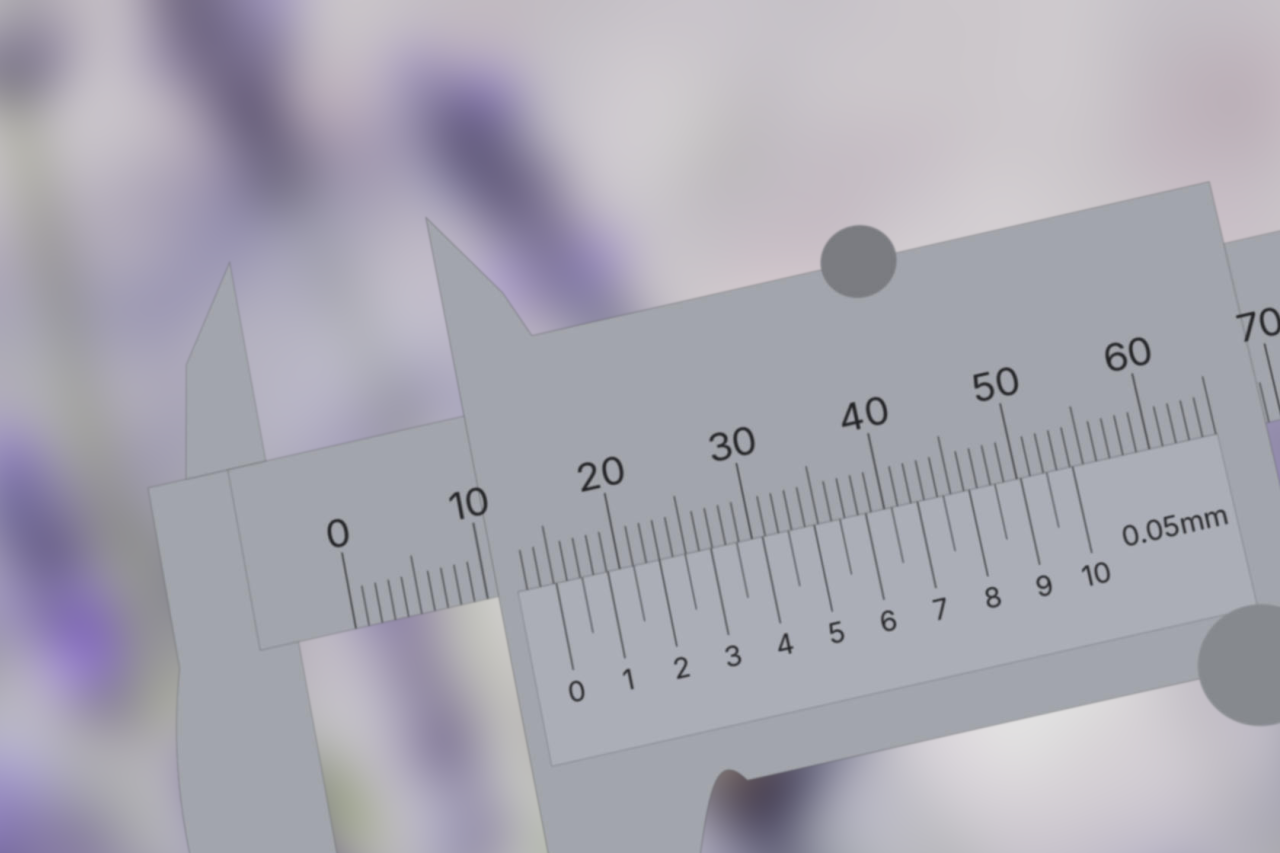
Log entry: **15.2** mm
